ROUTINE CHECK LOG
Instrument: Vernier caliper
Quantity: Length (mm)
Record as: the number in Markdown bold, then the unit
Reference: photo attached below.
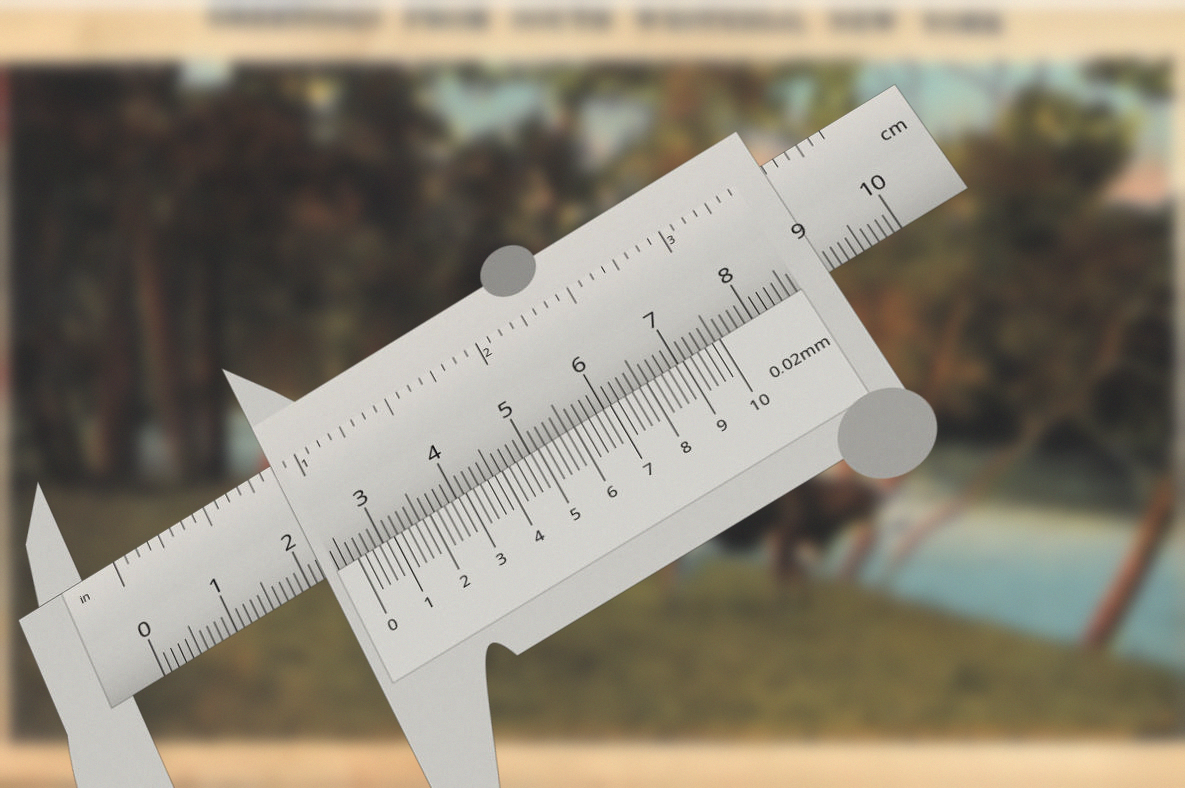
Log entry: **26.6** mm
